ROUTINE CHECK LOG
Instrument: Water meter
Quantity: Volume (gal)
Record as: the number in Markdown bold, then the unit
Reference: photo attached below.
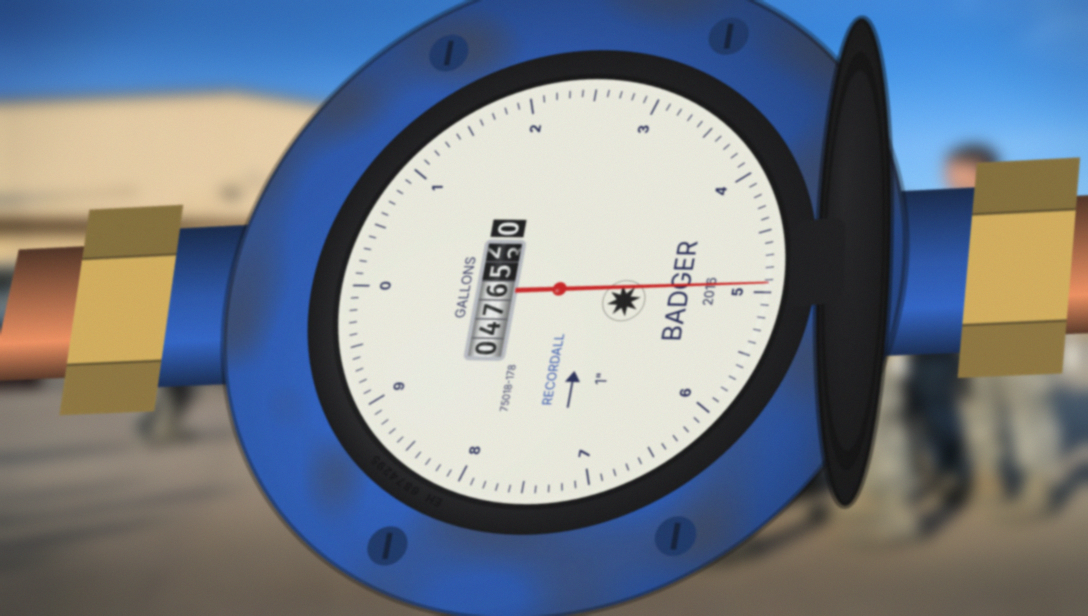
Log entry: **476524.9** gal
